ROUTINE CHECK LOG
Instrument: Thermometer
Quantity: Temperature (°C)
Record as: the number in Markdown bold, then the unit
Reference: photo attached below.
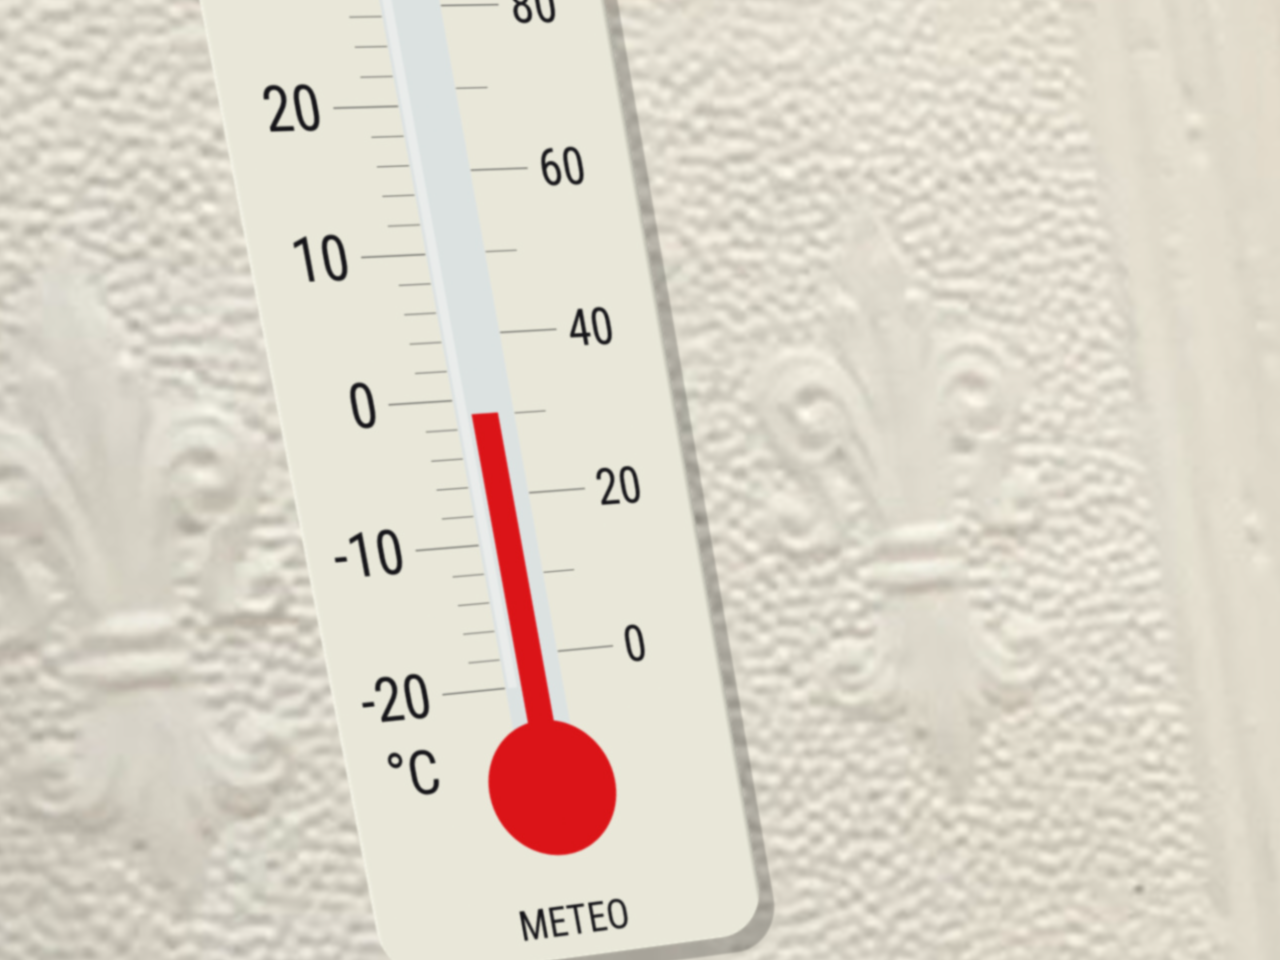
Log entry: **-1** °C
